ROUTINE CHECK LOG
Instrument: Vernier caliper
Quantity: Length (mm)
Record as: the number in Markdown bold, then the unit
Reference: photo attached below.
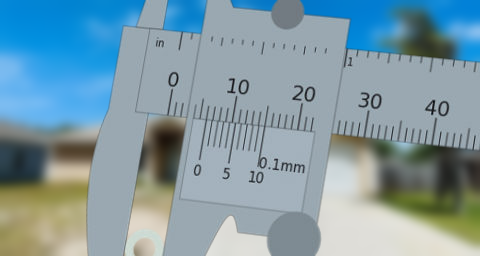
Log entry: **6.0** mm
